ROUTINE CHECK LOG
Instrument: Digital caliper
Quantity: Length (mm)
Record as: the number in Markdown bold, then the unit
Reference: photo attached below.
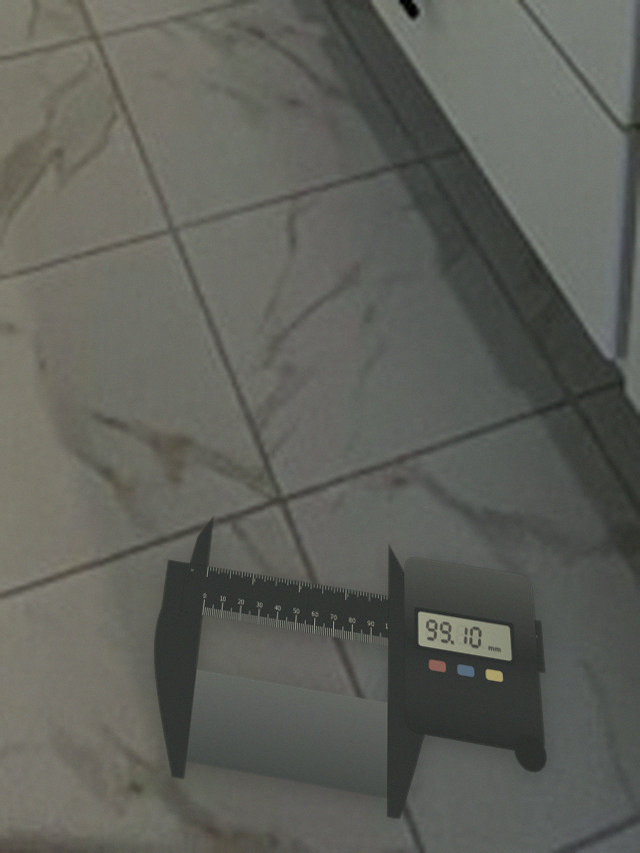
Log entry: **99.10** mm
